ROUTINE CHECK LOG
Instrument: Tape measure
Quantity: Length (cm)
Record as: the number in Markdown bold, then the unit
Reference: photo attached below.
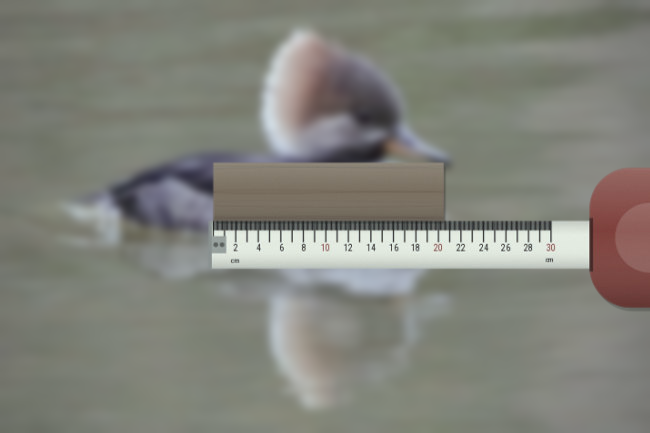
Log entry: **20.5** cm
